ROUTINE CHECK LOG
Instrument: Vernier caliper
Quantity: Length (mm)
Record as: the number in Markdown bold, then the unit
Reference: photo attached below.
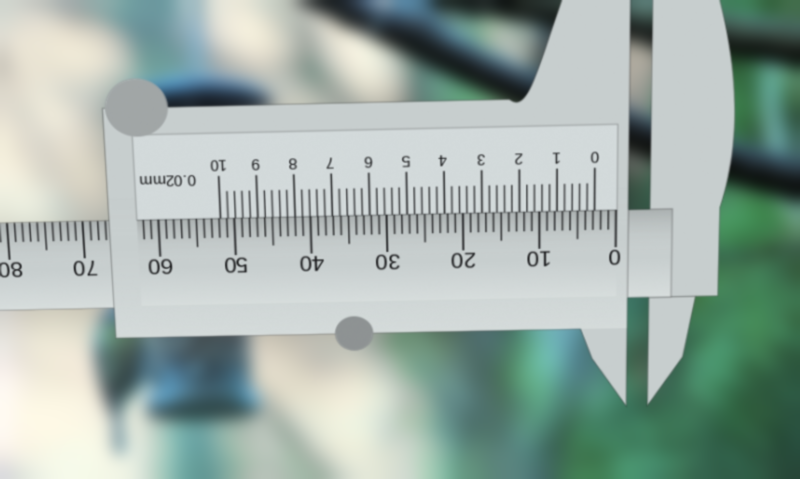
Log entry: **2.8** mm
